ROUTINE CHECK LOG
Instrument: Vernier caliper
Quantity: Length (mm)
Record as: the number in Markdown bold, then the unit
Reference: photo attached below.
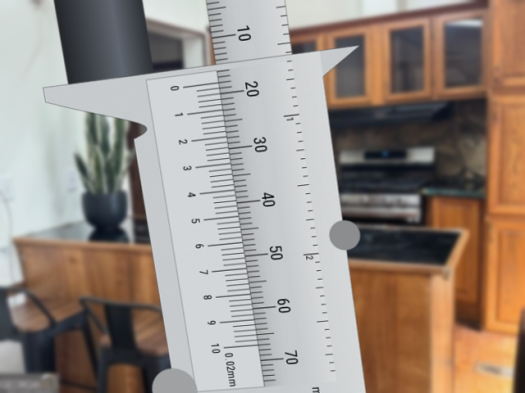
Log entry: **18.0** mm
